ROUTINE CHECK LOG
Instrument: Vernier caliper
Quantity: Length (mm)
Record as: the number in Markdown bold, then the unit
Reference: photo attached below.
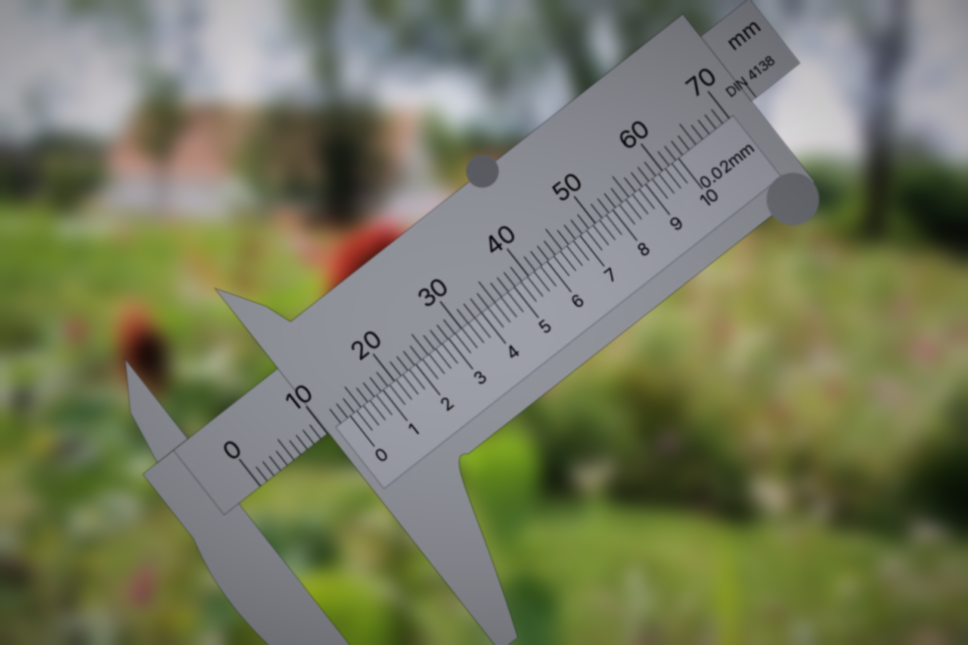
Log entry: **13.4** mm
